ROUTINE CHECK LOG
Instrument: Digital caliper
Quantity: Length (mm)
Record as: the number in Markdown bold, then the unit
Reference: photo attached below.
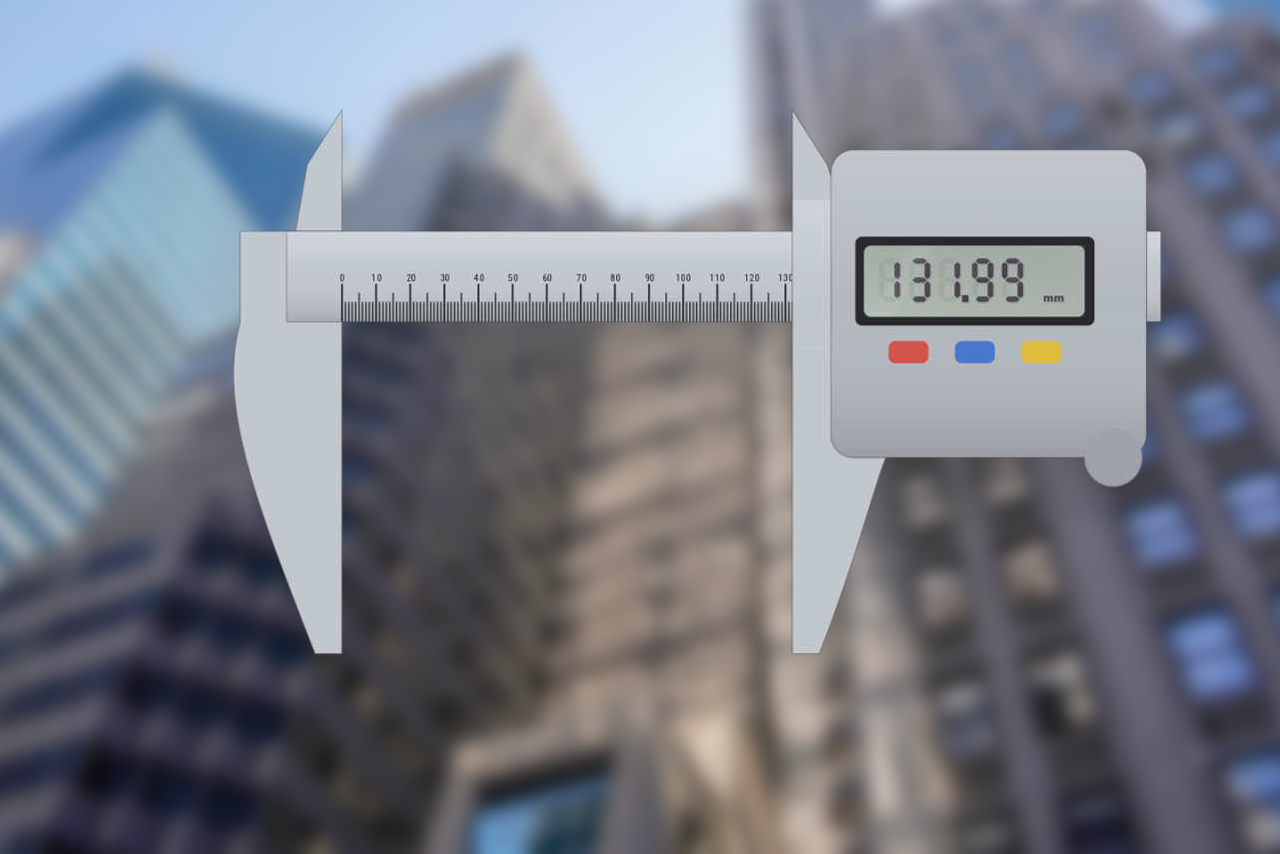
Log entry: **131.99** mm
